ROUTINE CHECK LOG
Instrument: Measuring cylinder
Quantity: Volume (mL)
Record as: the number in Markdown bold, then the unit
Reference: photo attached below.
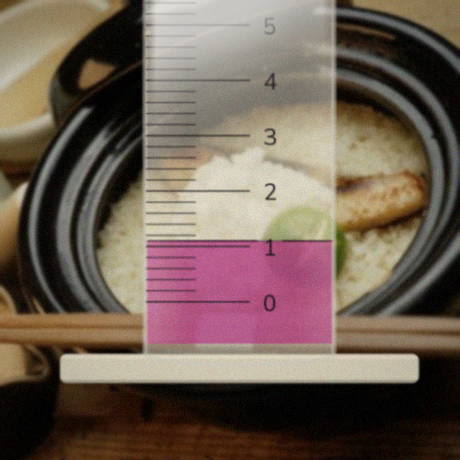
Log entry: **1.1** mL
